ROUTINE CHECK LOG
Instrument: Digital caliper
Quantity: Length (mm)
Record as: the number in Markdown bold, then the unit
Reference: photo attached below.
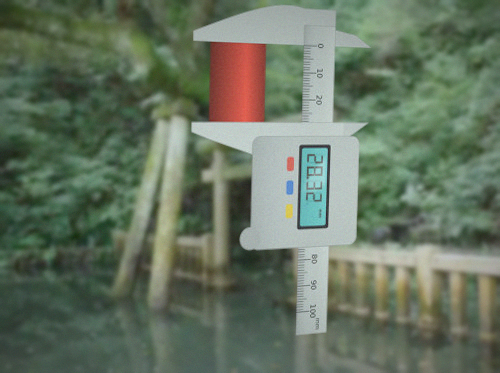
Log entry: **28.32** mm
